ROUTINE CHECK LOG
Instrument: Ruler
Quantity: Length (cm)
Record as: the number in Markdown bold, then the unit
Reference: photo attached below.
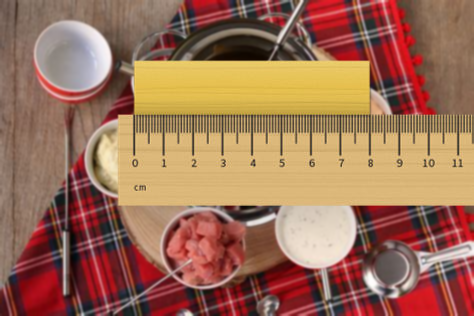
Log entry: **8** cm
